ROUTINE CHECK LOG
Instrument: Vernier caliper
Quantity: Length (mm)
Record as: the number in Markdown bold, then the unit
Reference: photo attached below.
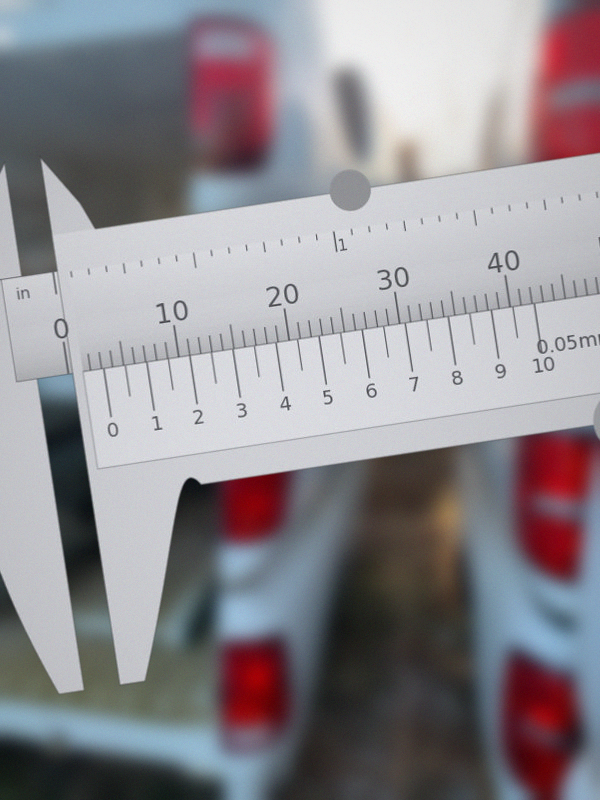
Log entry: **3.2** mm
